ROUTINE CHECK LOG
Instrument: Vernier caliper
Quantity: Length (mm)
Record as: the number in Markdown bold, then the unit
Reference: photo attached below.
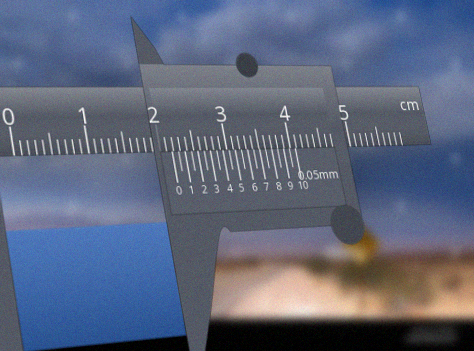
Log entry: **21.8** mm
